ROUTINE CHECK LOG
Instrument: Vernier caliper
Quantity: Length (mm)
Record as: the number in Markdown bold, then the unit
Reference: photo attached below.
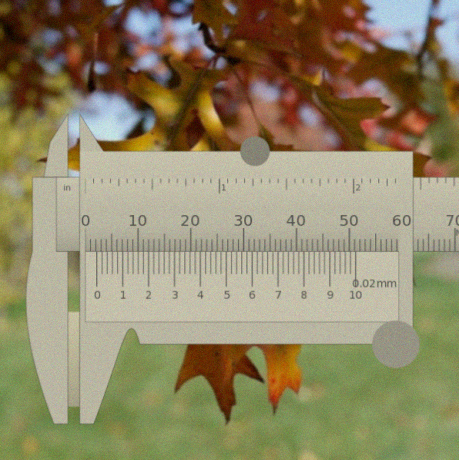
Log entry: **2.2** mm
